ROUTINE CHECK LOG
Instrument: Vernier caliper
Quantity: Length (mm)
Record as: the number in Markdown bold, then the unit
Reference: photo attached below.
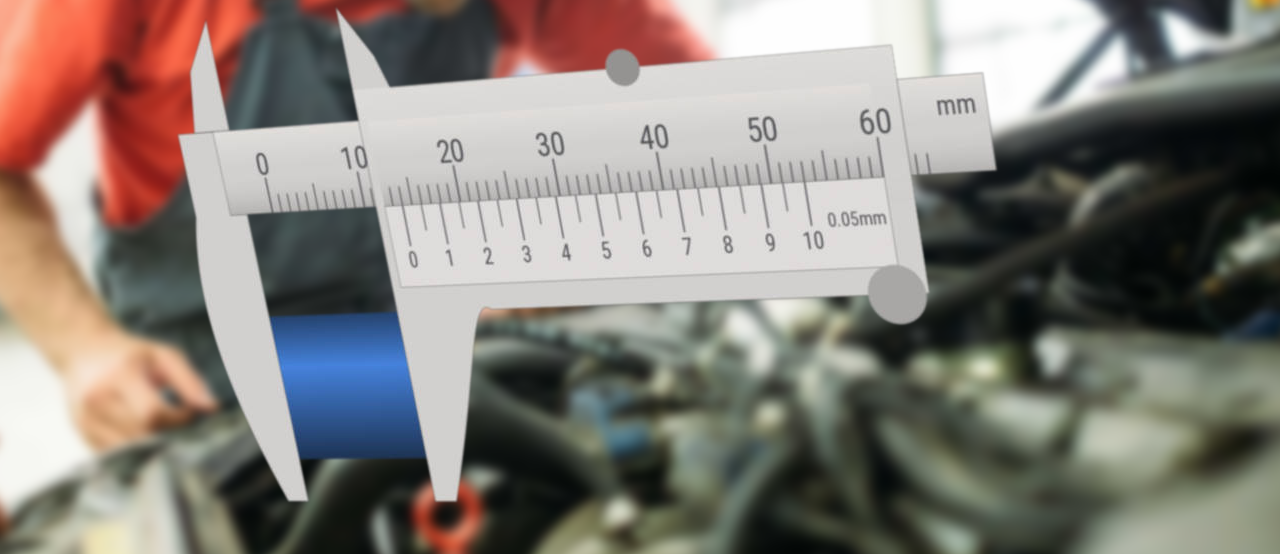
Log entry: **14.0** mm
